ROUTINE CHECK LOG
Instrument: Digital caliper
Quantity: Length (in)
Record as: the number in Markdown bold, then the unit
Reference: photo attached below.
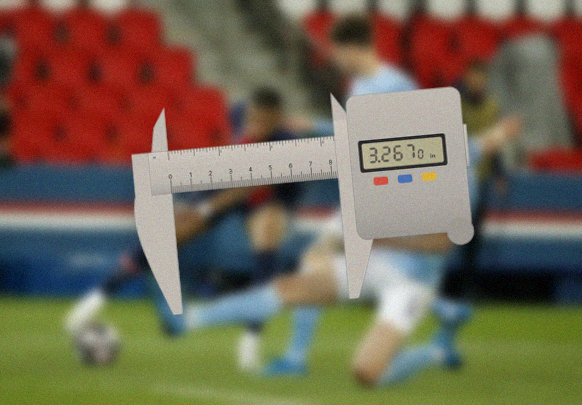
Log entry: **3.2670** in
